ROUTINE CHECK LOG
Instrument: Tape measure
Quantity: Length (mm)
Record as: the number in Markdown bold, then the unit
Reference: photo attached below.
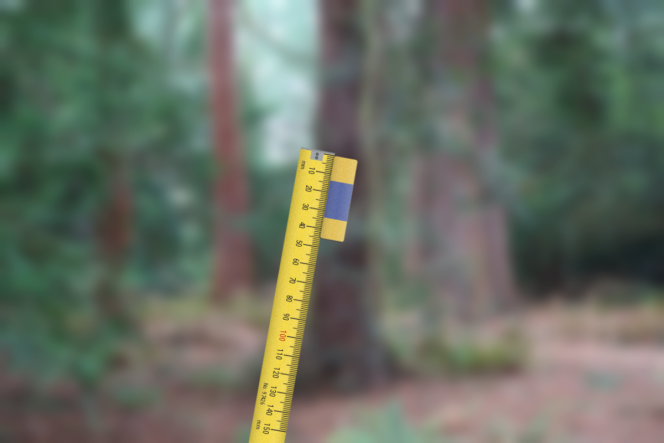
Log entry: **45** mm
